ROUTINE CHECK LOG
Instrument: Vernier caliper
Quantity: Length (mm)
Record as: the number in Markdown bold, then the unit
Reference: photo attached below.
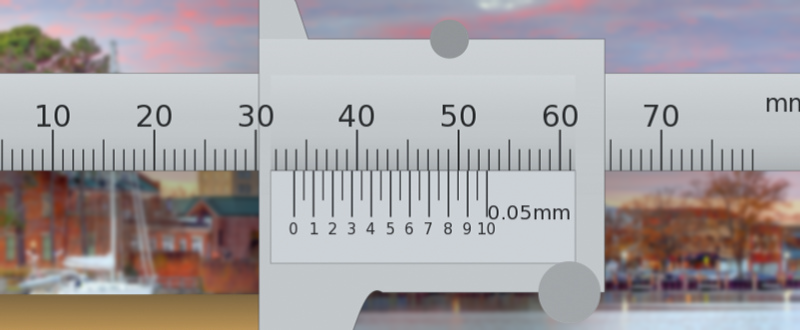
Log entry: **33.8** mm
